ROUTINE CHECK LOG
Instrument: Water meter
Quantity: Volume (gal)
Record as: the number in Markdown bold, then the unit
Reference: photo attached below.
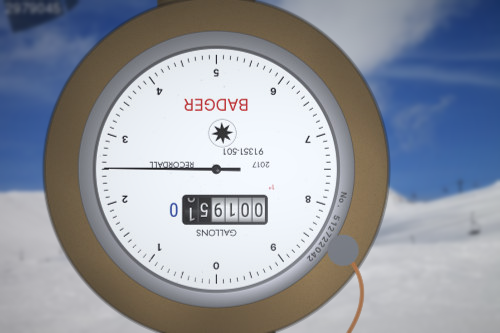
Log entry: **19512.5** gal
